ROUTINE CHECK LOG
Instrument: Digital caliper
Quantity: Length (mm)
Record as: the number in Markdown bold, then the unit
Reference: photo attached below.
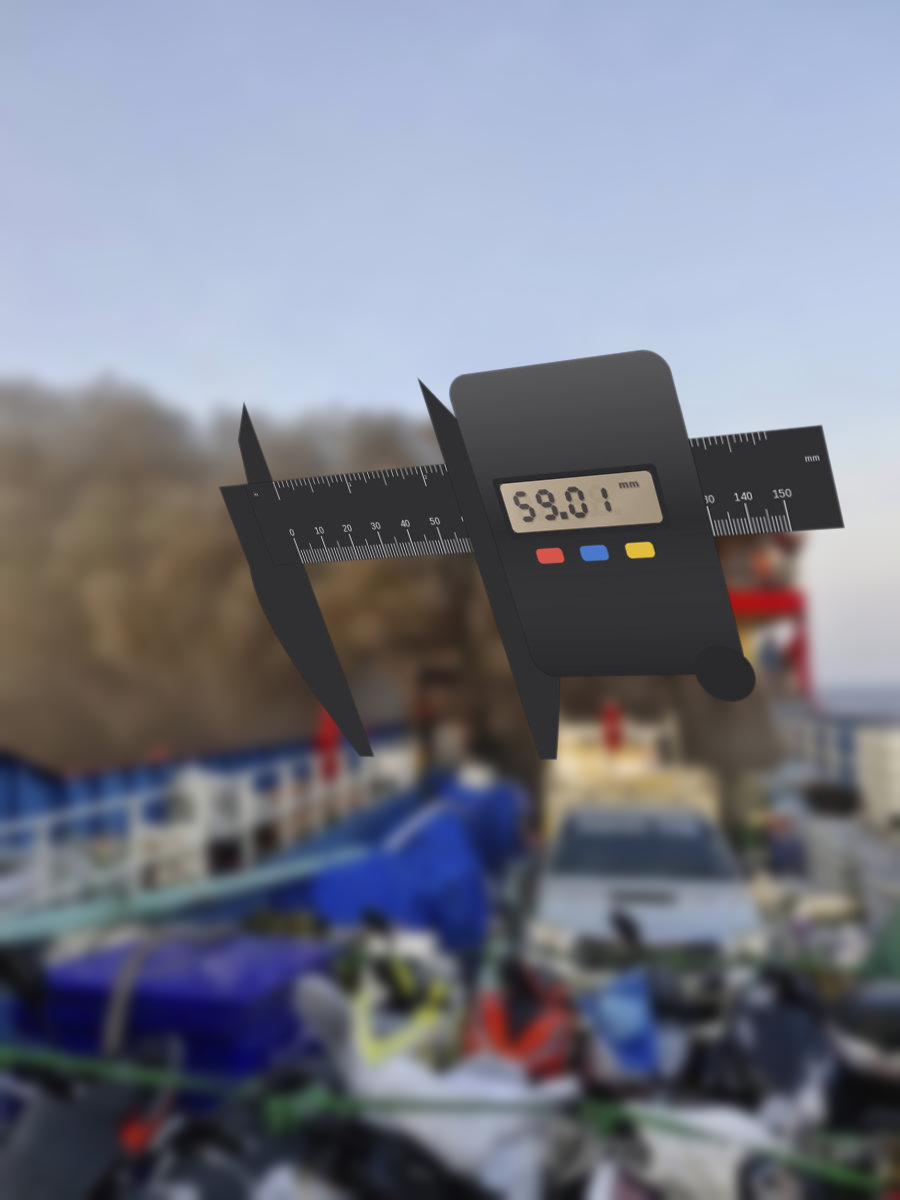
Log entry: **59.01** mm
